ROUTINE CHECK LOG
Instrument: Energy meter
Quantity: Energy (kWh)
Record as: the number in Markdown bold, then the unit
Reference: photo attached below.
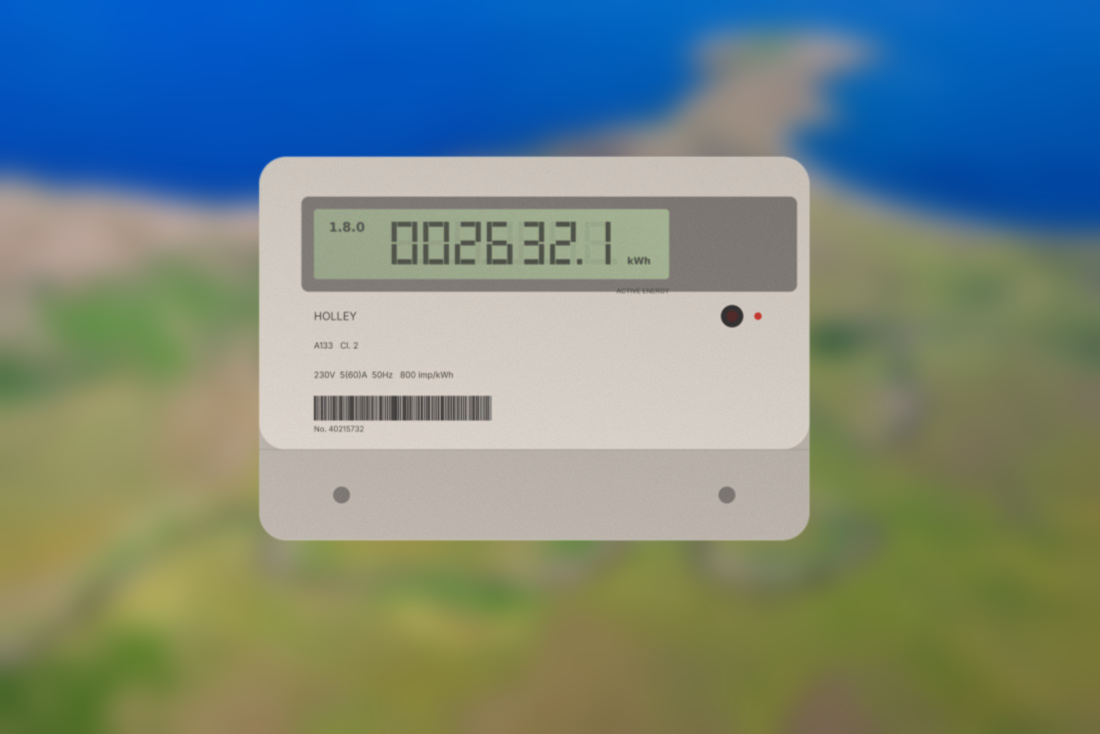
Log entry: **2632.1** kWh
